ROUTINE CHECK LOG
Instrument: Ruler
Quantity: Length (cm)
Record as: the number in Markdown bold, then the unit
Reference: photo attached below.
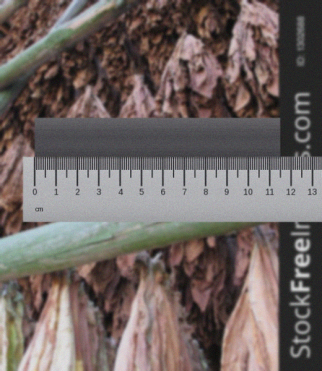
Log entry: **11.5** cm
